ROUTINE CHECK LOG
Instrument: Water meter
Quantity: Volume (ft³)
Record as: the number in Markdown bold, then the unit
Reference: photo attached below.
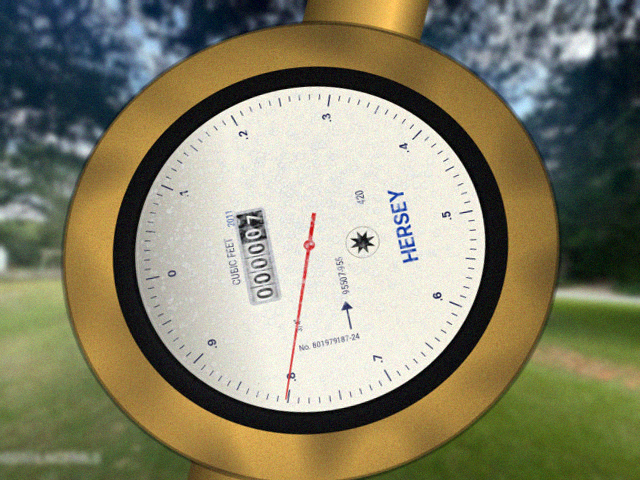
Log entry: **6.80** ft³
